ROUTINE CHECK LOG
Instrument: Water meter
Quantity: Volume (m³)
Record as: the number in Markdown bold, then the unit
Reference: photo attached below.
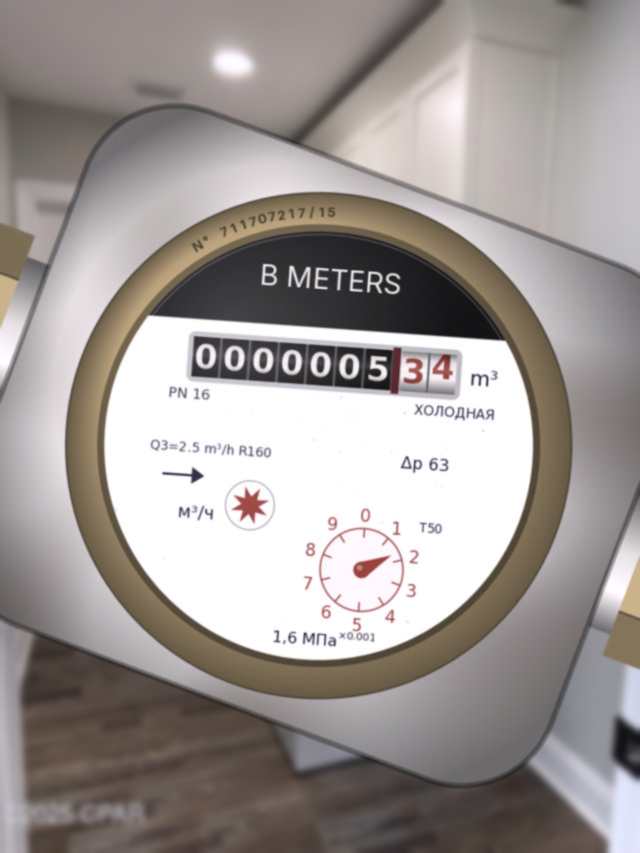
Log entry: **5.341** m³
